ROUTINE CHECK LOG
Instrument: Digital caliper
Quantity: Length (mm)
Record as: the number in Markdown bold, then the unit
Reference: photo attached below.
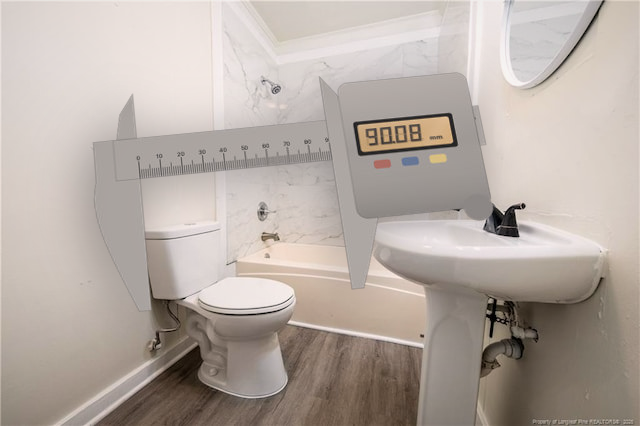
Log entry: **90.08** mm
